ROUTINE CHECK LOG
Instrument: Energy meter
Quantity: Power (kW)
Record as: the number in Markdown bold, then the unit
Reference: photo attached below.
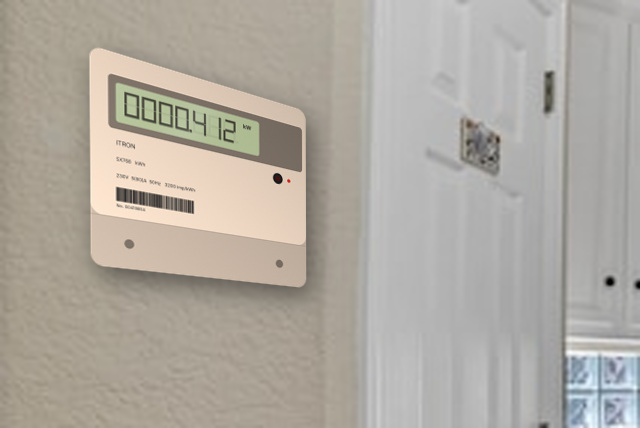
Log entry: **0.412** kW
